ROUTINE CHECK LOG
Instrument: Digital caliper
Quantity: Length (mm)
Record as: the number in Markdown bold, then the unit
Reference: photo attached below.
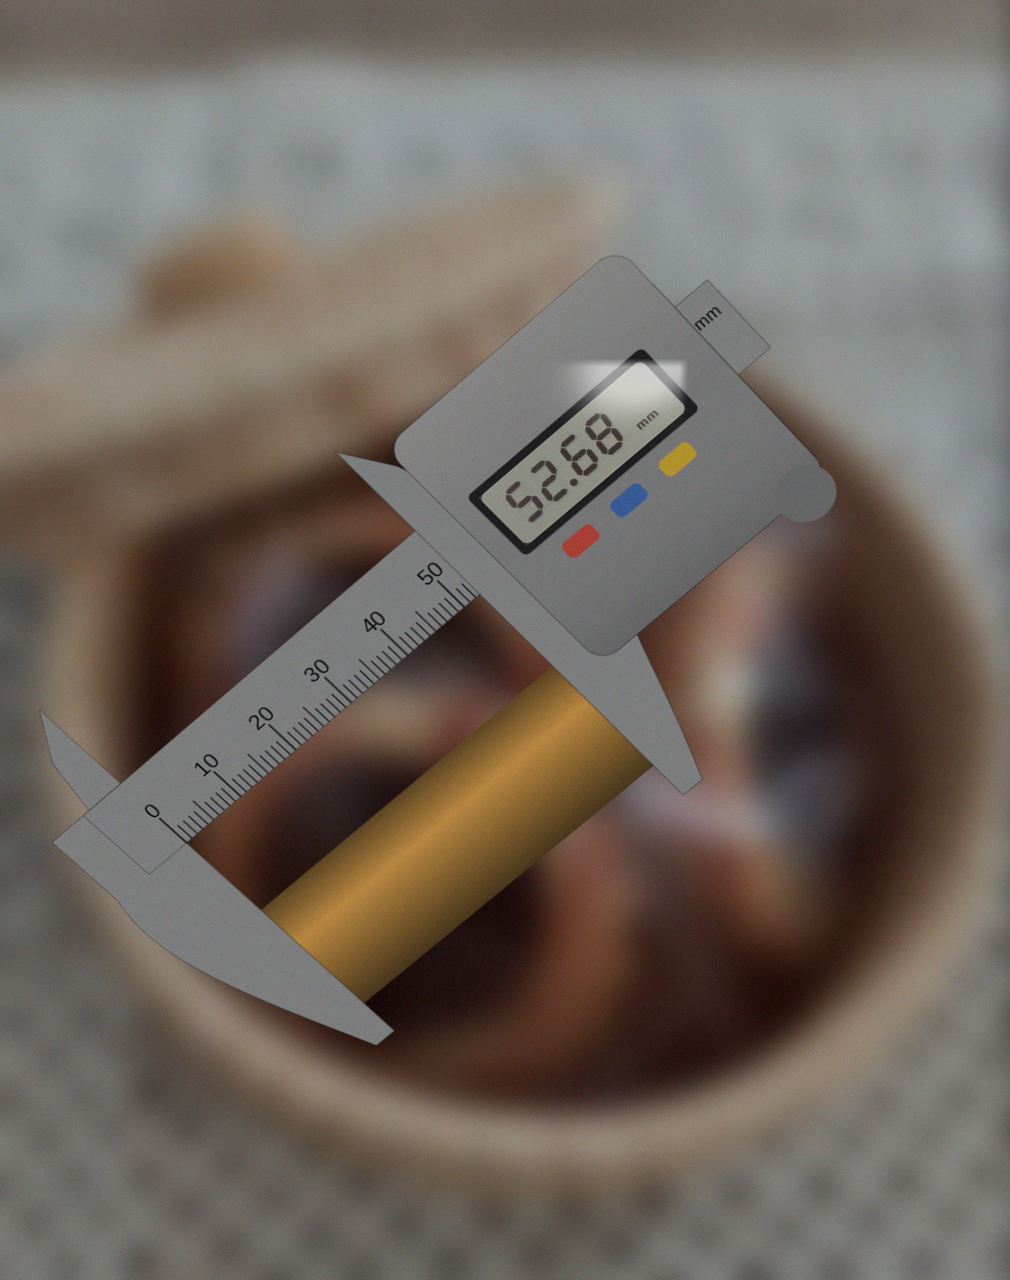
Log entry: **52.68** mm
